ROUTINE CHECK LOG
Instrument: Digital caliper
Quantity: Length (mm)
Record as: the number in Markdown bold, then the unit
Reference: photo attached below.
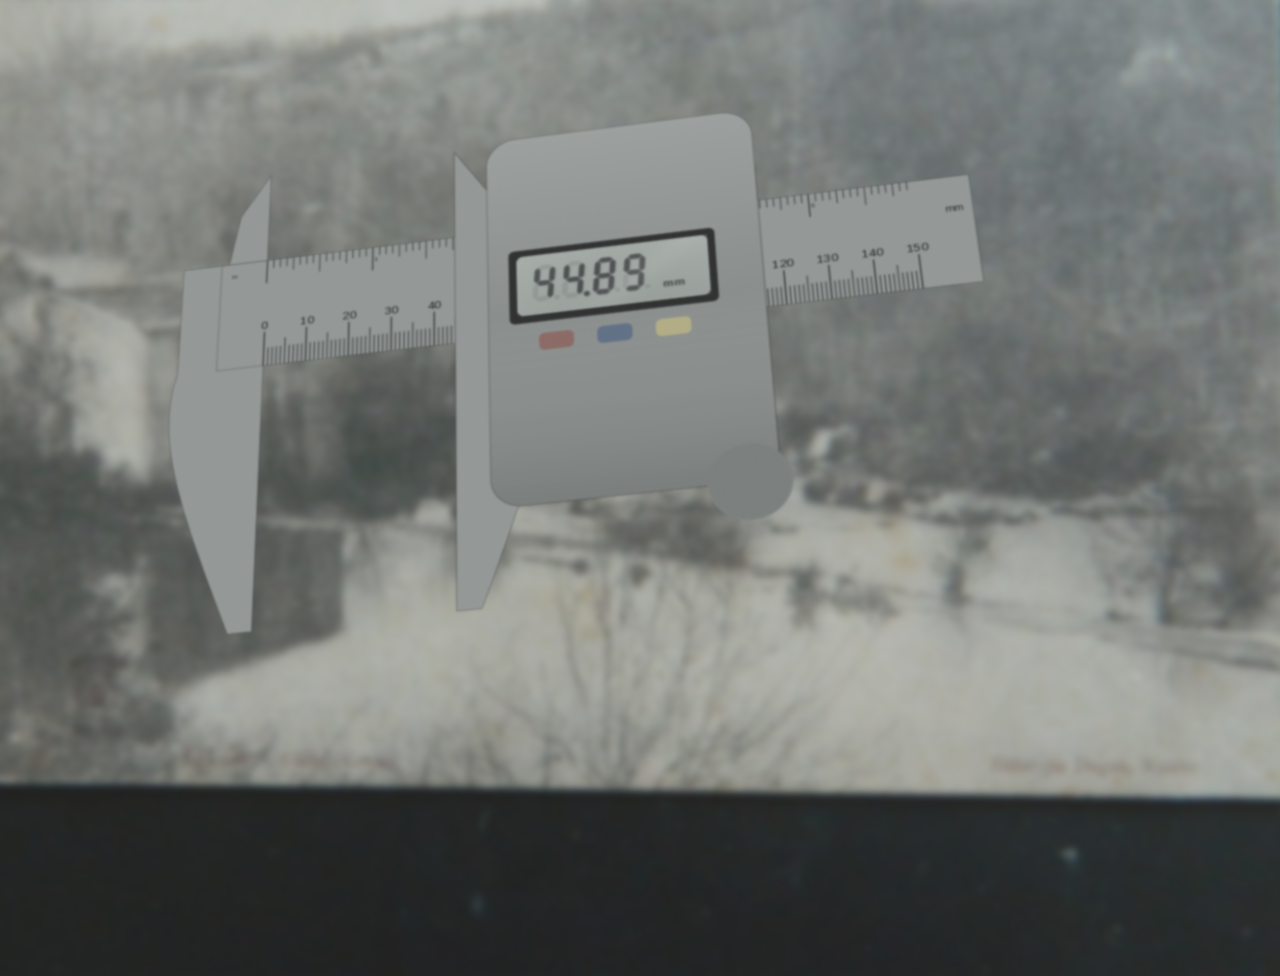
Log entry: **44.89** mm
